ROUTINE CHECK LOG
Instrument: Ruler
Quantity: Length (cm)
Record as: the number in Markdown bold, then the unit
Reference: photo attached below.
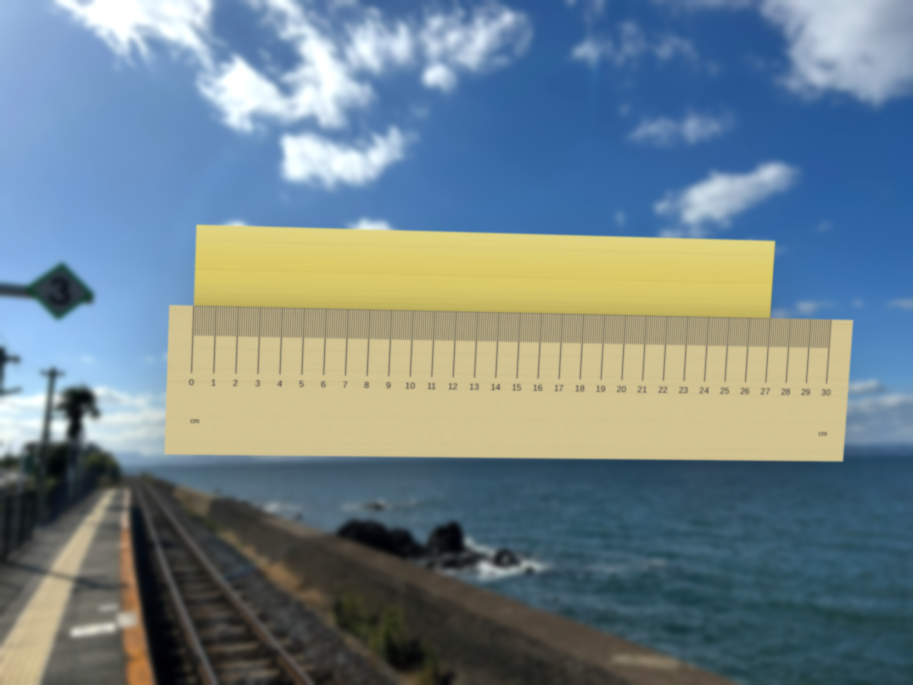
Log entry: **27** cm
